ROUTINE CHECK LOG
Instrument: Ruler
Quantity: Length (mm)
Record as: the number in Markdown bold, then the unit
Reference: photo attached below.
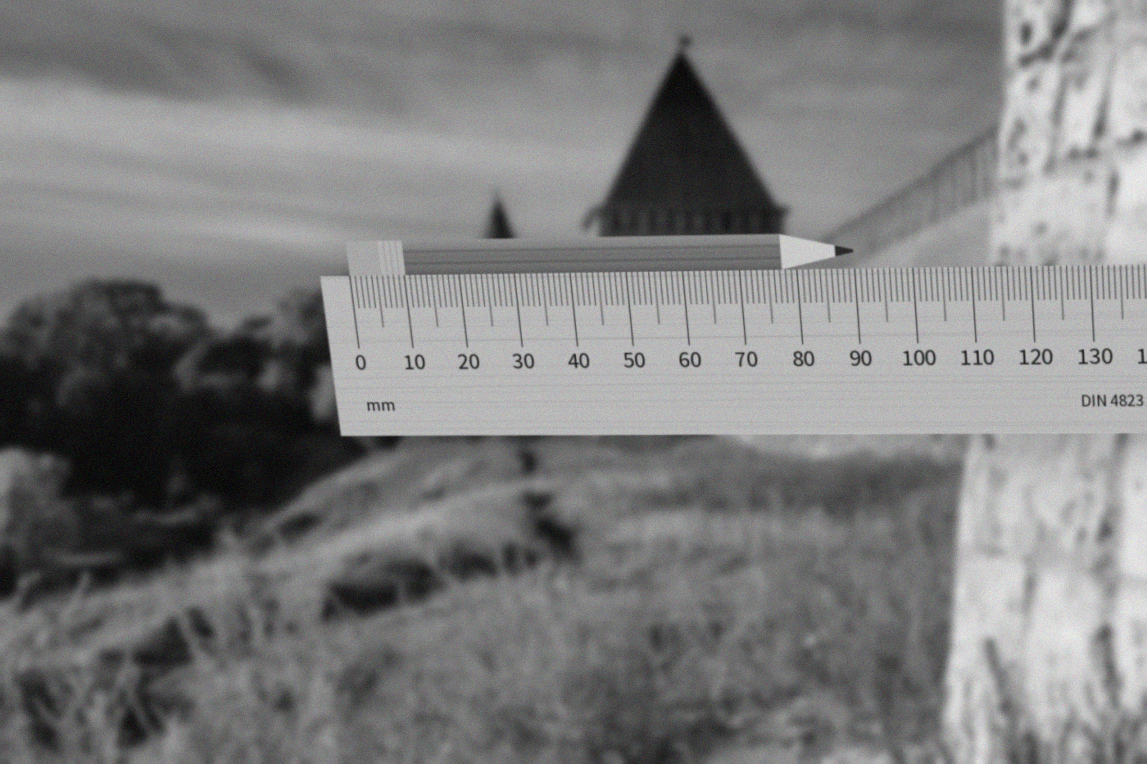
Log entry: **90** mm
